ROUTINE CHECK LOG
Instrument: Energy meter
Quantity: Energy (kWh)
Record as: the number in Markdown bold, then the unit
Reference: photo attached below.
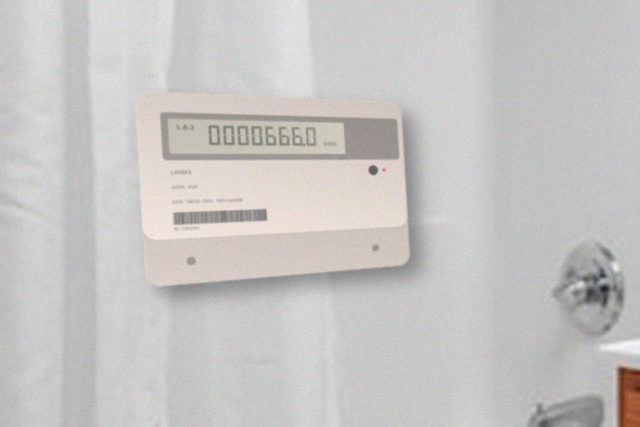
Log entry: **666.0** kWh
